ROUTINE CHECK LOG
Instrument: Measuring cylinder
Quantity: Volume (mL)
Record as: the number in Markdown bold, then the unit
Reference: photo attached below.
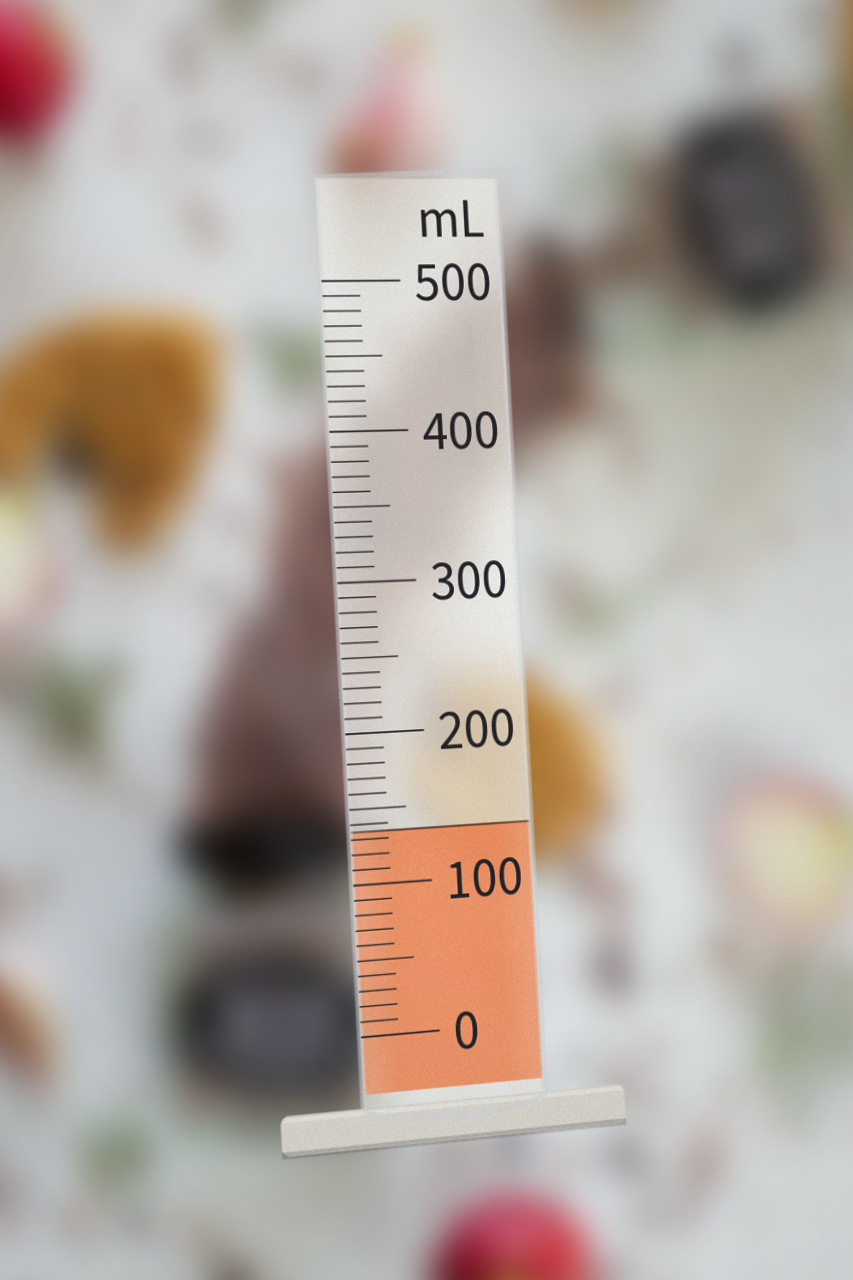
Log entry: **135** mL
